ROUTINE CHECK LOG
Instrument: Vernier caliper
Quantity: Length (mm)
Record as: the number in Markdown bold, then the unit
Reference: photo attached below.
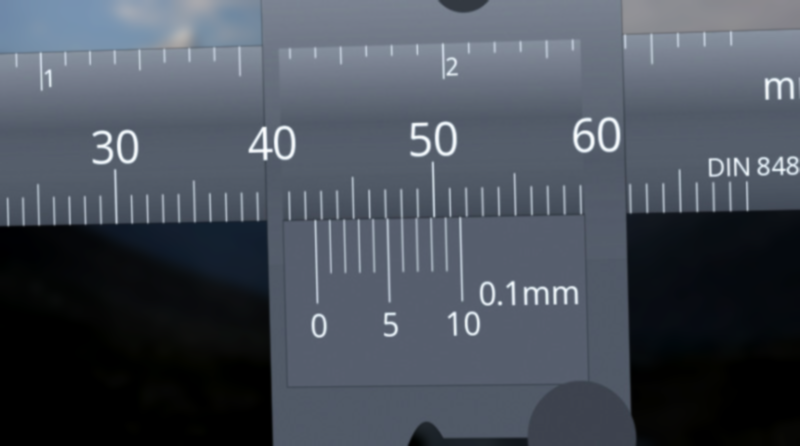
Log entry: **42.6** mm
